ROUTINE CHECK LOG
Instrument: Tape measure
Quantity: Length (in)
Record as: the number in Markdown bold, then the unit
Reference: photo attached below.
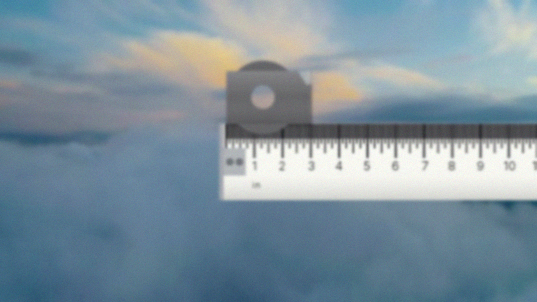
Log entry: **3** in
